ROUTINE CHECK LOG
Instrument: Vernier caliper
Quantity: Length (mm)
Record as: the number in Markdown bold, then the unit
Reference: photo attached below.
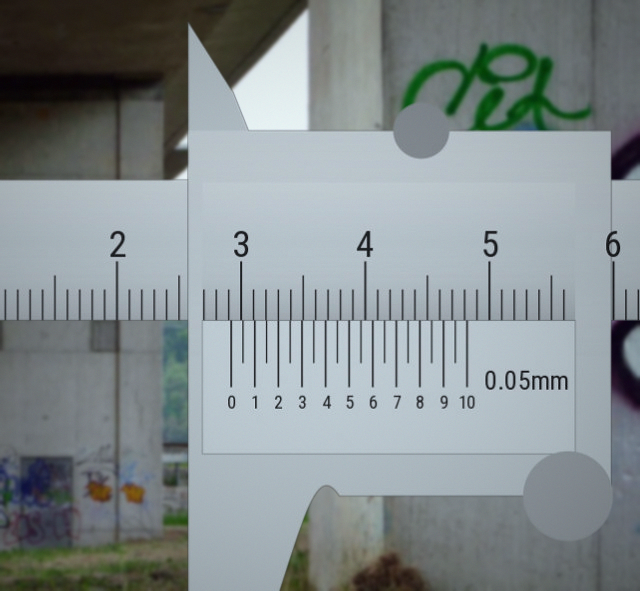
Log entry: **29.2** mm
